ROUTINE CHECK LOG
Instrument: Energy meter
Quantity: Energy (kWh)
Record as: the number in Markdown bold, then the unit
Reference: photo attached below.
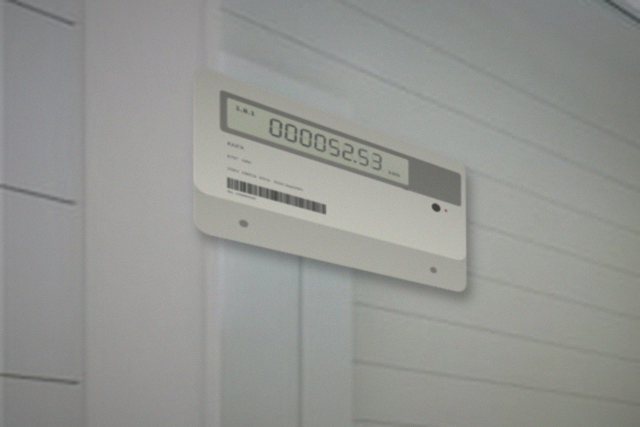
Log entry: **52.53** kWh
